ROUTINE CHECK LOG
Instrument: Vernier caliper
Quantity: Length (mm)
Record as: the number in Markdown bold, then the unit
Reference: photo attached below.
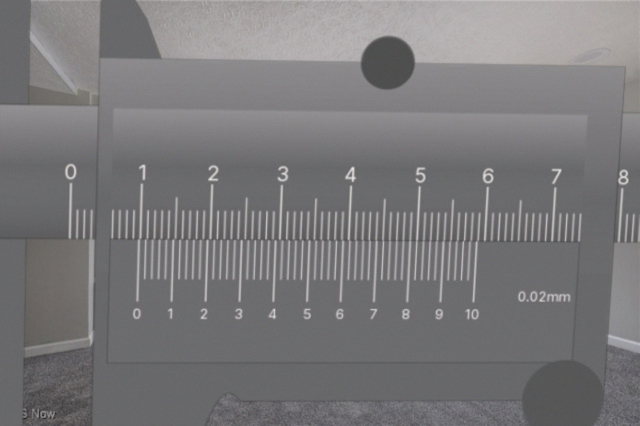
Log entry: **9.8** mm
